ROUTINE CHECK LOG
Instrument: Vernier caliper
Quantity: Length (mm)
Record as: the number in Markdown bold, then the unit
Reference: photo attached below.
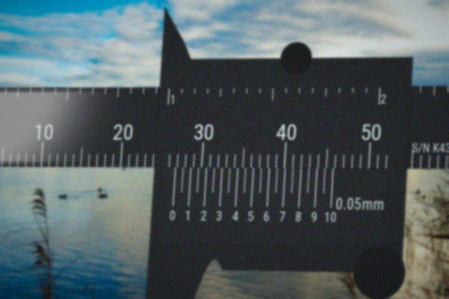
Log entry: **26.8** mm
